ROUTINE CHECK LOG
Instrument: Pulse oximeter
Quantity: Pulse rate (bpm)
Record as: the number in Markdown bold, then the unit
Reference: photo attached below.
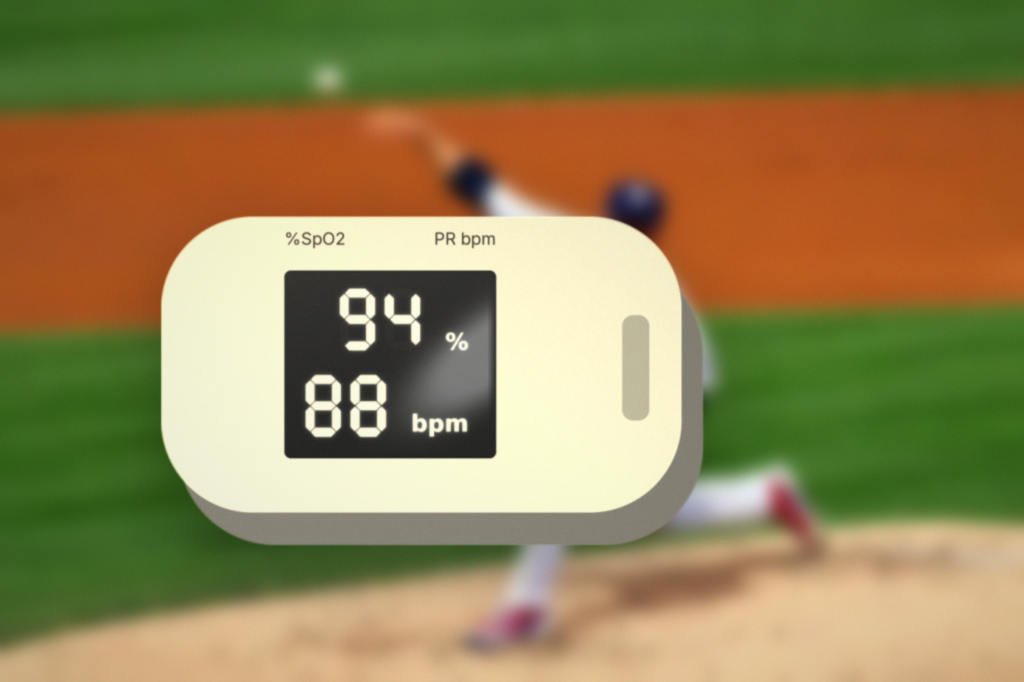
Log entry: **88** bpm
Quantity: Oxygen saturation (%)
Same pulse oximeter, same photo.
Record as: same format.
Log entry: **94** %
